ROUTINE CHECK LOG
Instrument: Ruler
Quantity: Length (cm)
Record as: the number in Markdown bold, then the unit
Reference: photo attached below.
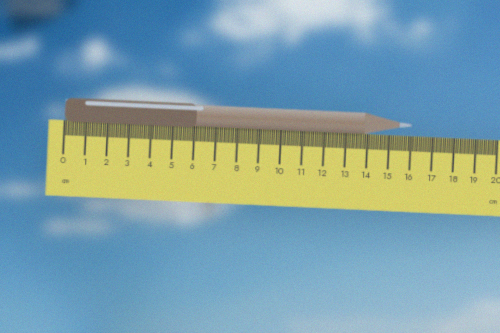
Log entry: **16** cm
